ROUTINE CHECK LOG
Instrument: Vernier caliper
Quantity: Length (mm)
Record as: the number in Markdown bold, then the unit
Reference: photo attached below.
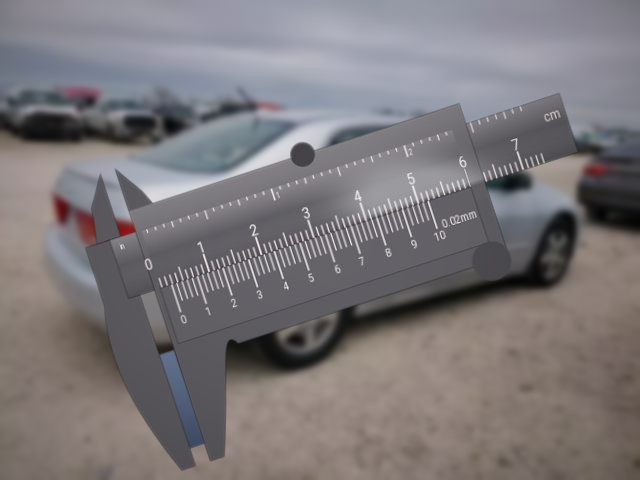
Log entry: **2.8** mm
